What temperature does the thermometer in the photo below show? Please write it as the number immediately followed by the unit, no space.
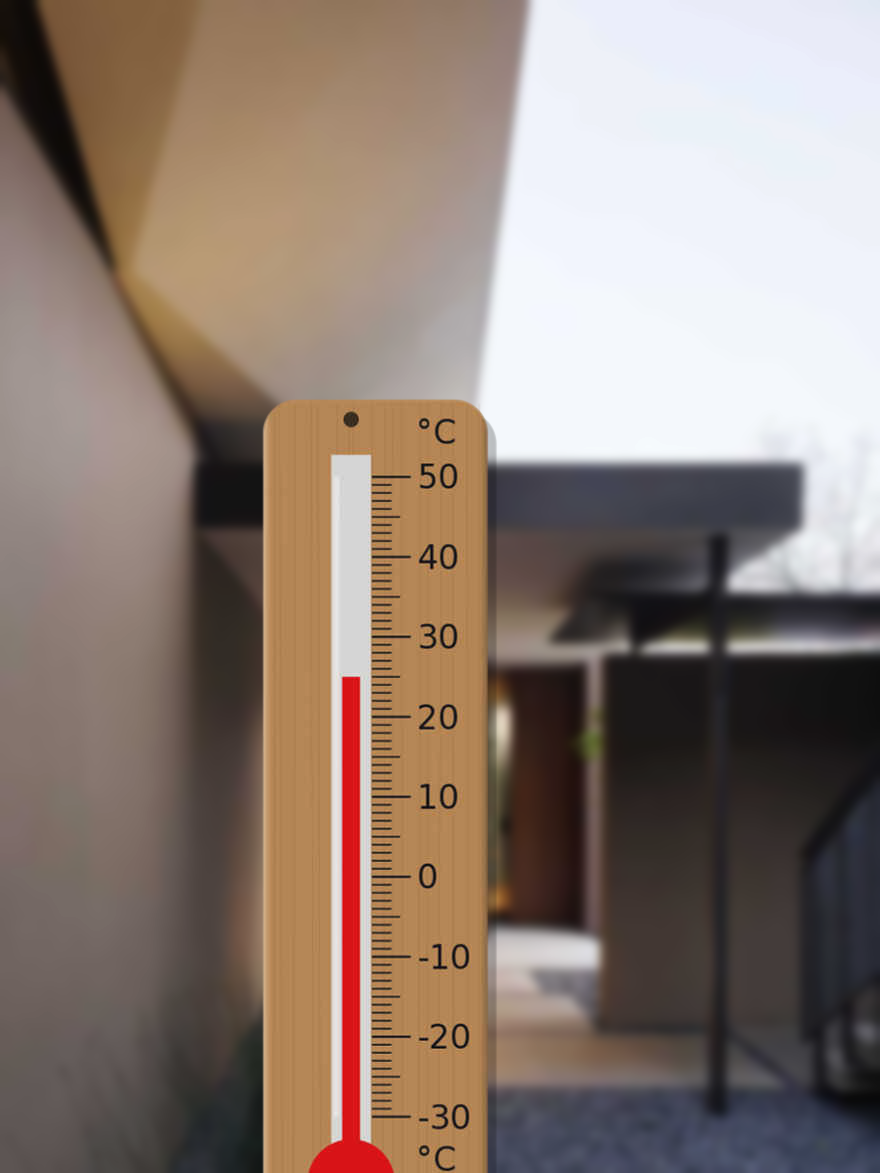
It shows 25°C
